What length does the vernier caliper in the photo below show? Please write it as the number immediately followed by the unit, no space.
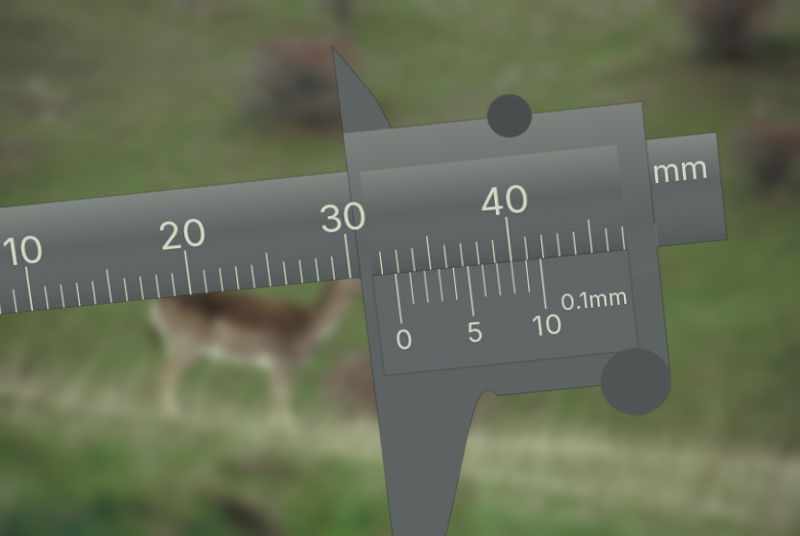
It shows 32.8mm
